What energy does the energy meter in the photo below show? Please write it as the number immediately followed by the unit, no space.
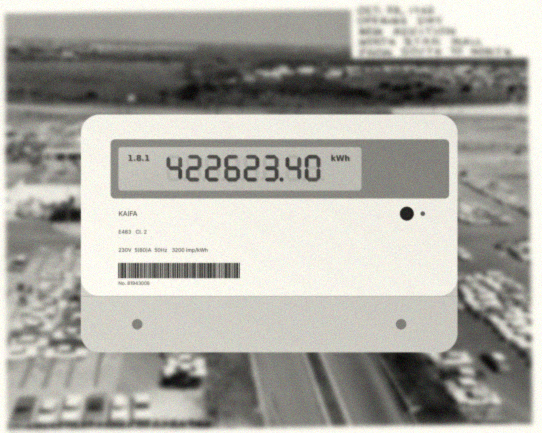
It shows 422623.40kWh
